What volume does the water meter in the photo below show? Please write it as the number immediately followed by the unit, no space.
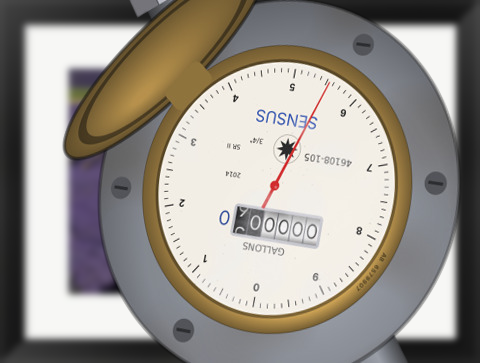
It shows 55.5gal
